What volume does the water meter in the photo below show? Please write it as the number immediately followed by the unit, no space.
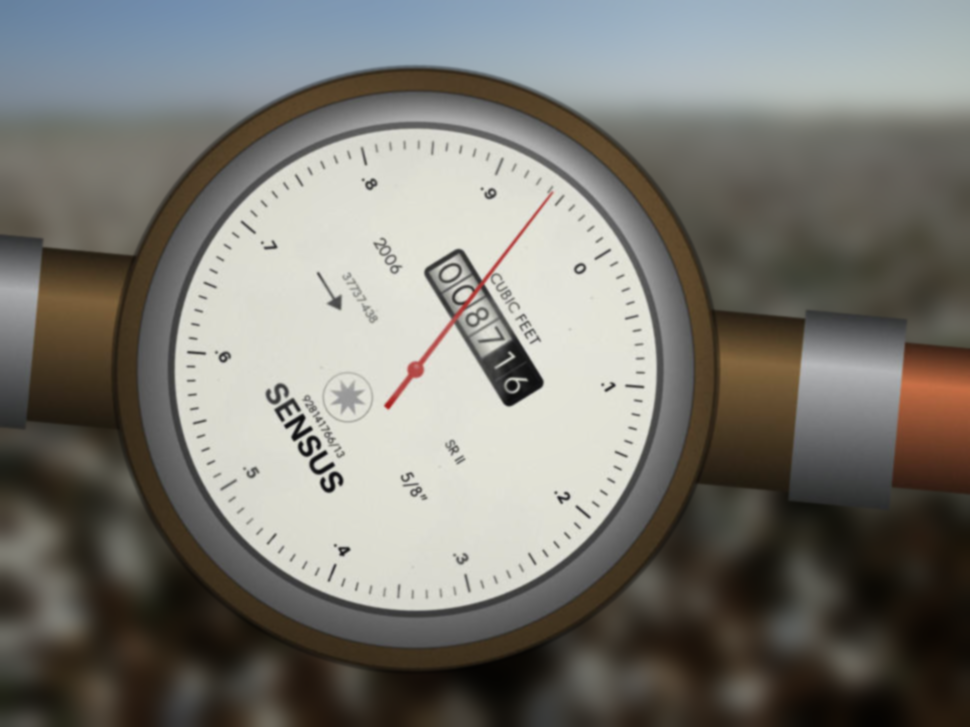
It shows 8715.94ft³
